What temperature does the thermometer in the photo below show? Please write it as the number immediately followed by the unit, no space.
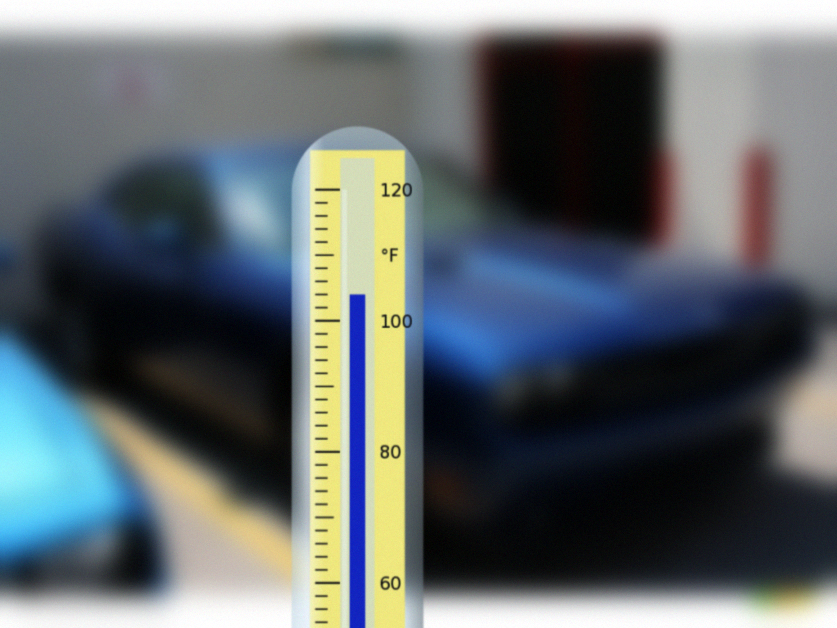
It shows 104°F
